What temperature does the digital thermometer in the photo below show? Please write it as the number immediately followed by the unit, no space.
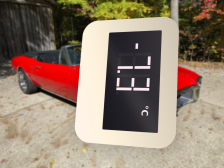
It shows -7.3°C
